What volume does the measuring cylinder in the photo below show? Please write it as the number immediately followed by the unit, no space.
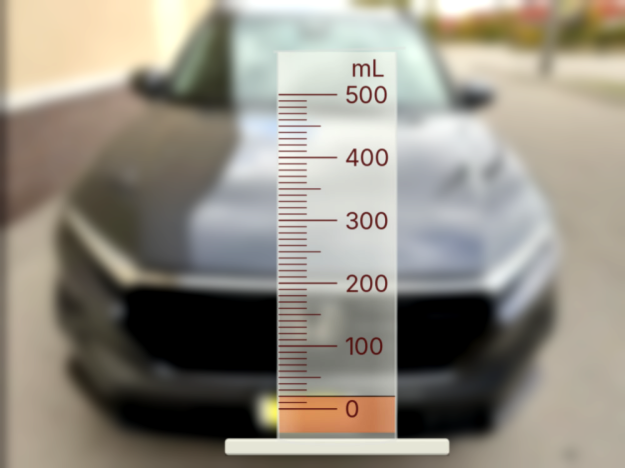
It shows 20mL
